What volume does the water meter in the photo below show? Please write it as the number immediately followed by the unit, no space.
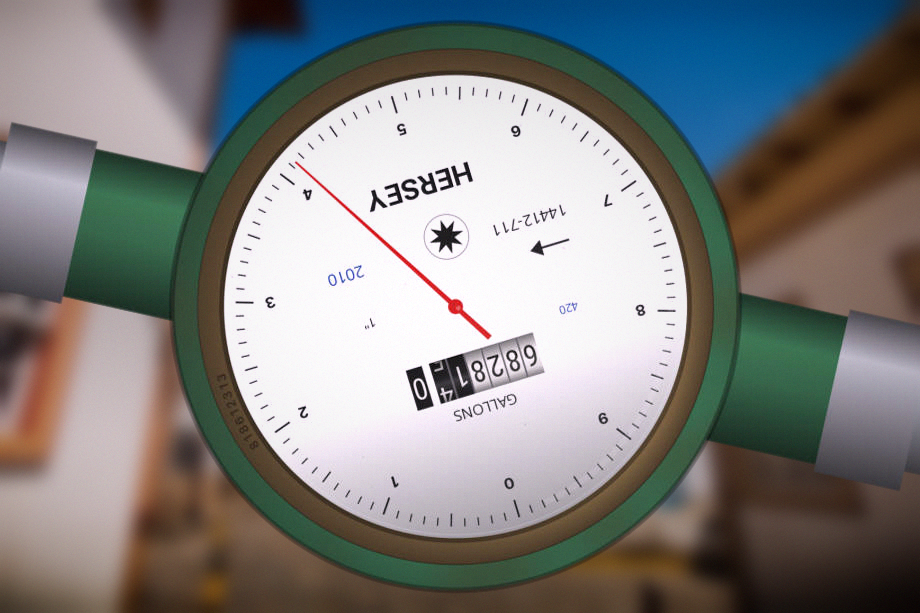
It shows 6828144.1gal
